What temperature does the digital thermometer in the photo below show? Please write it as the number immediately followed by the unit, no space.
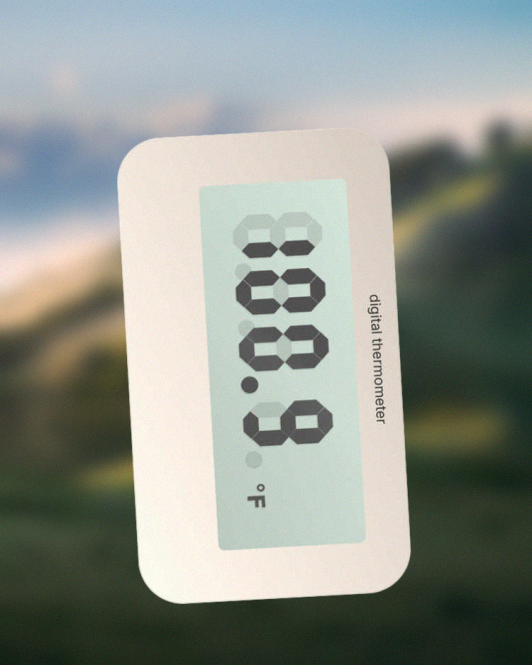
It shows 100.9°F
